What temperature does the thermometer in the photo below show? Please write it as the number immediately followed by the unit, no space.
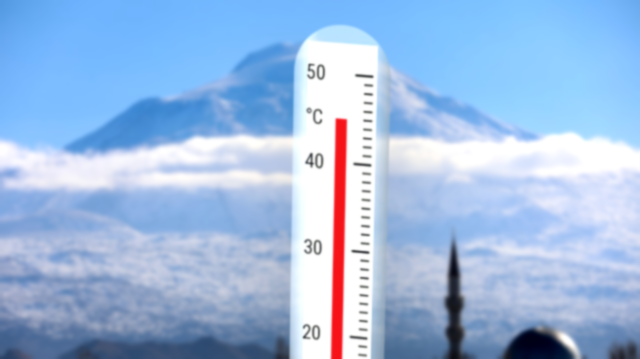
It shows 45°C
